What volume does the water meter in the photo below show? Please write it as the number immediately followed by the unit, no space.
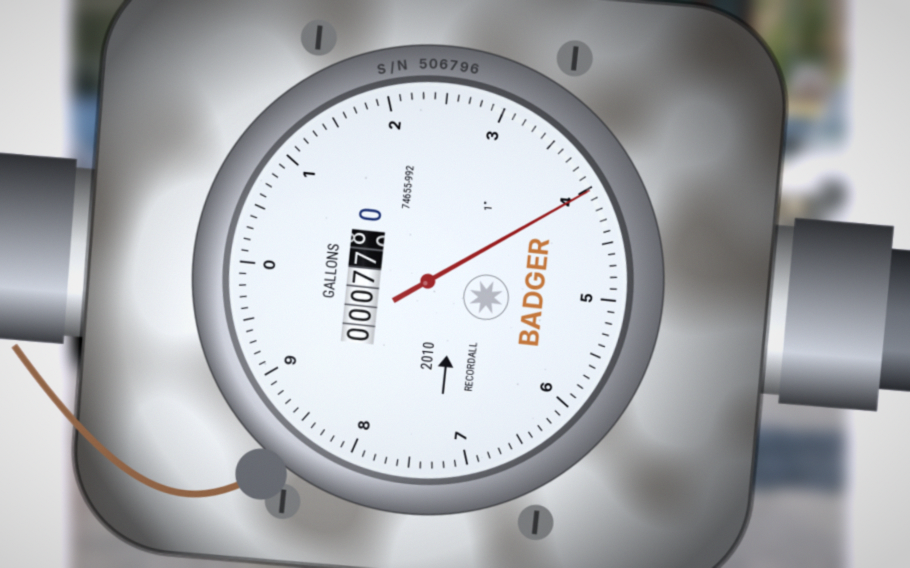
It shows 7784.0gal
